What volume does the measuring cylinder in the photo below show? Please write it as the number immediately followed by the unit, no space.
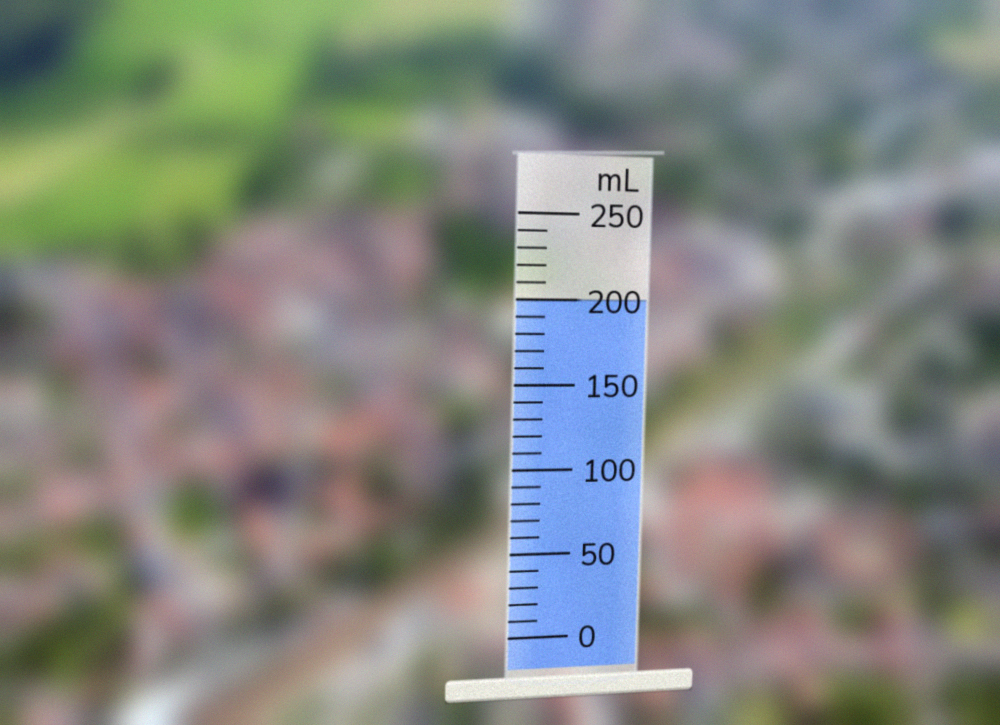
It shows 200mL
